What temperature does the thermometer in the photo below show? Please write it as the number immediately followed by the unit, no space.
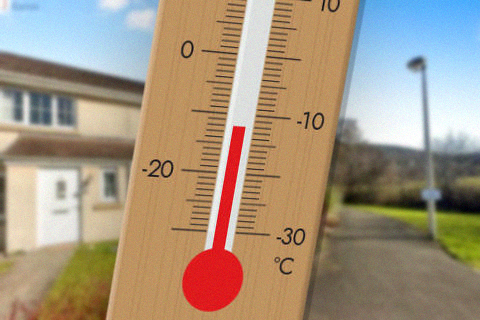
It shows -12°C
